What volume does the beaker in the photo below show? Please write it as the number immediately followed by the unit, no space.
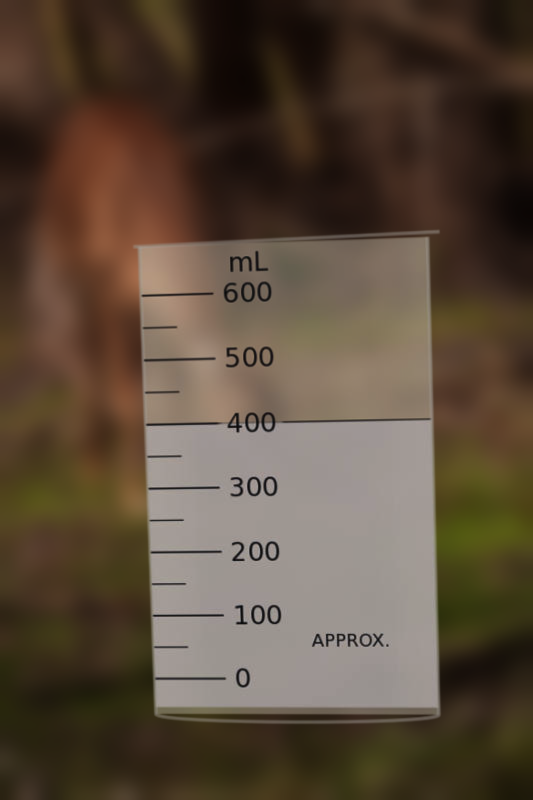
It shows 400mL
